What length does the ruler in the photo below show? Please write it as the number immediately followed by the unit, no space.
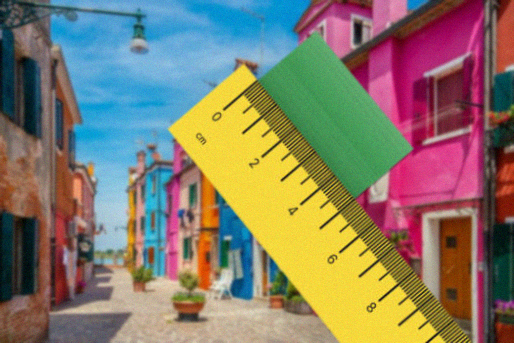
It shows 5cm
